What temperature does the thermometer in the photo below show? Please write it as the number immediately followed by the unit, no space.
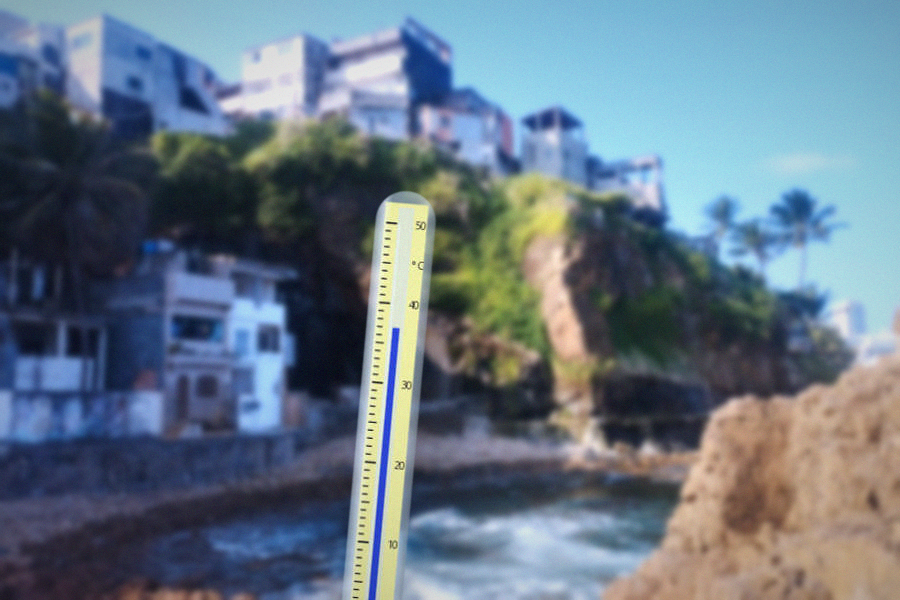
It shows 37°C
